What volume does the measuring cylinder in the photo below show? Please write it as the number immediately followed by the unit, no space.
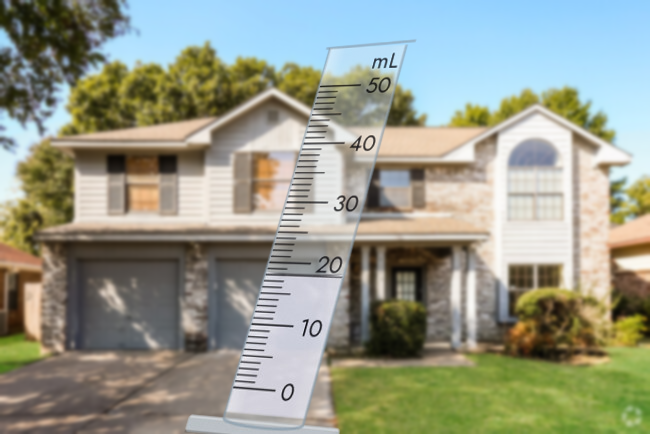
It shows 18mL
